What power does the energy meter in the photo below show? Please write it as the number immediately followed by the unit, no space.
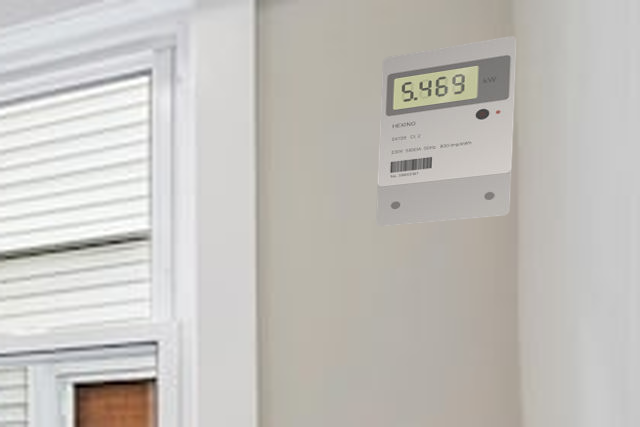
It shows 5.469kW
